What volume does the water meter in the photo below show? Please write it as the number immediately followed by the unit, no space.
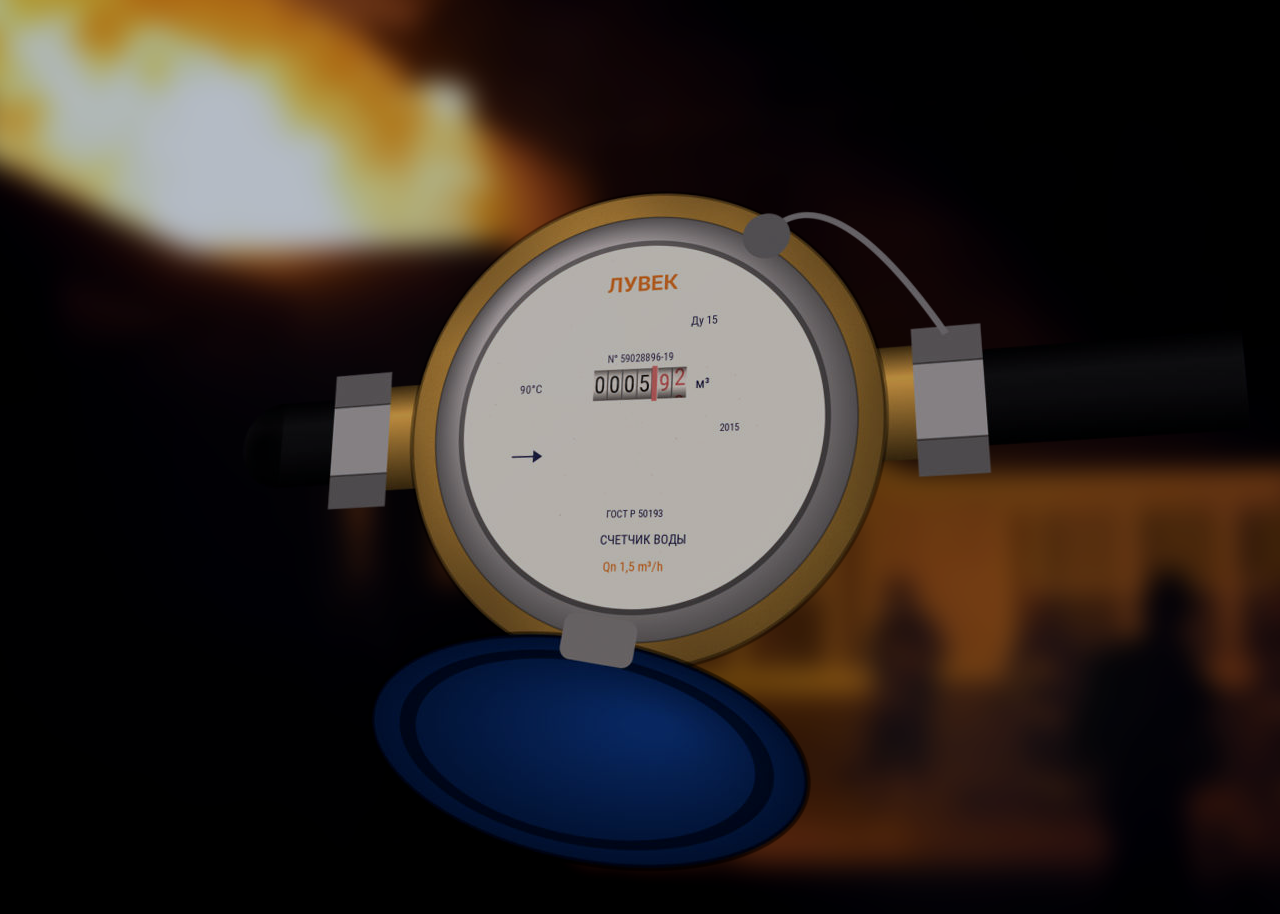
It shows 5.92m³
